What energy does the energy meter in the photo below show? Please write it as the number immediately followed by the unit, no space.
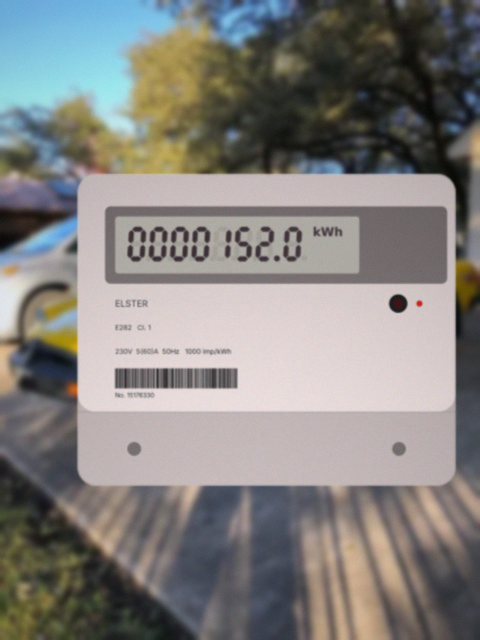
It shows 152.0kWh
